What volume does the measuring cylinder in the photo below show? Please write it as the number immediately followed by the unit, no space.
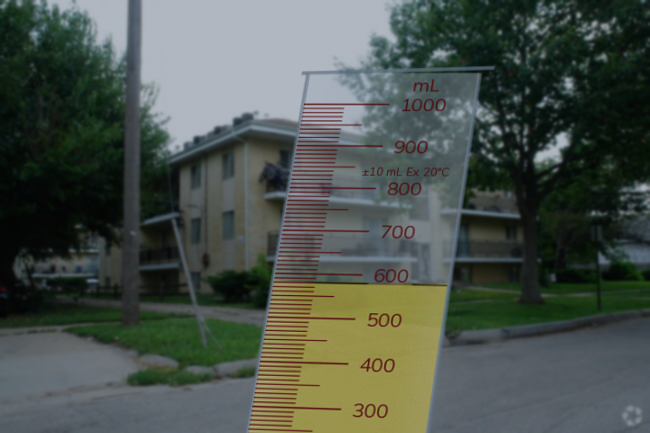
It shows 580mL
